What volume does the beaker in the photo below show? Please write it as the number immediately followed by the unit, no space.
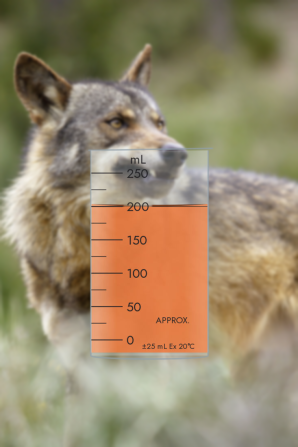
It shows 200mL
